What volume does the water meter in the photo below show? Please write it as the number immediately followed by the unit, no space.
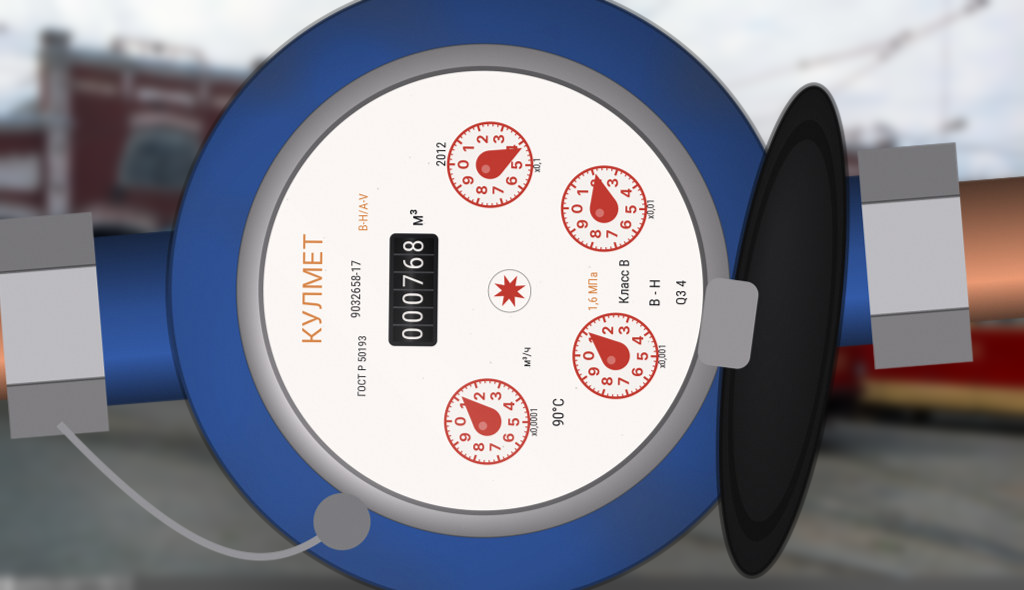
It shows 768.4211m³
